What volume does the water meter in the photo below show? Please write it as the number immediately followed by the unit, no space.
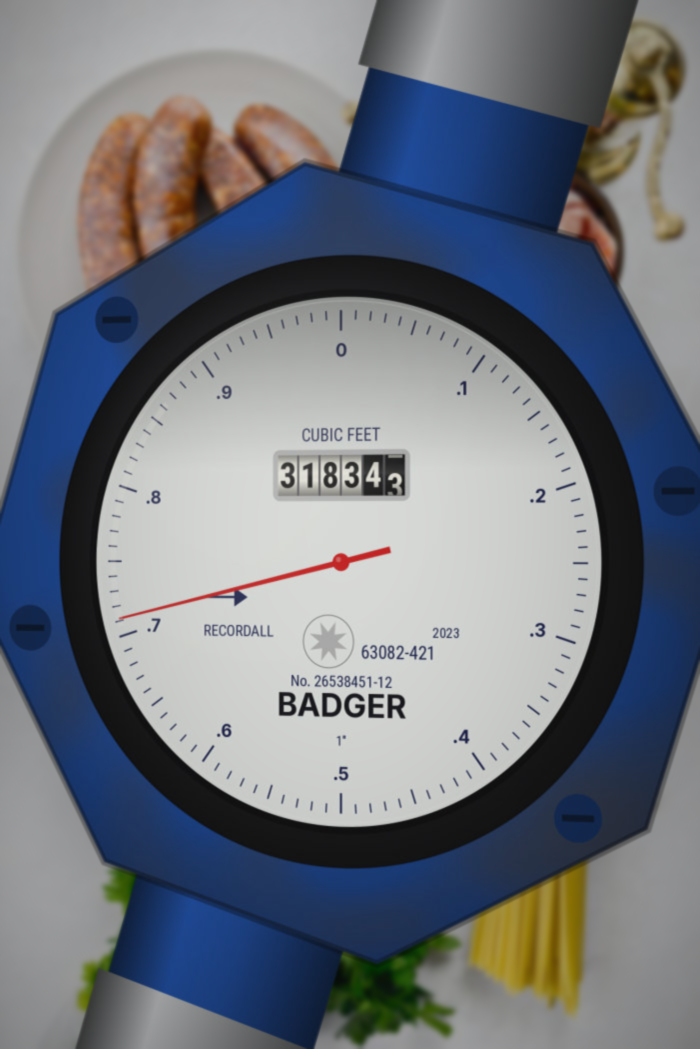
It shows 318342.71ft³
